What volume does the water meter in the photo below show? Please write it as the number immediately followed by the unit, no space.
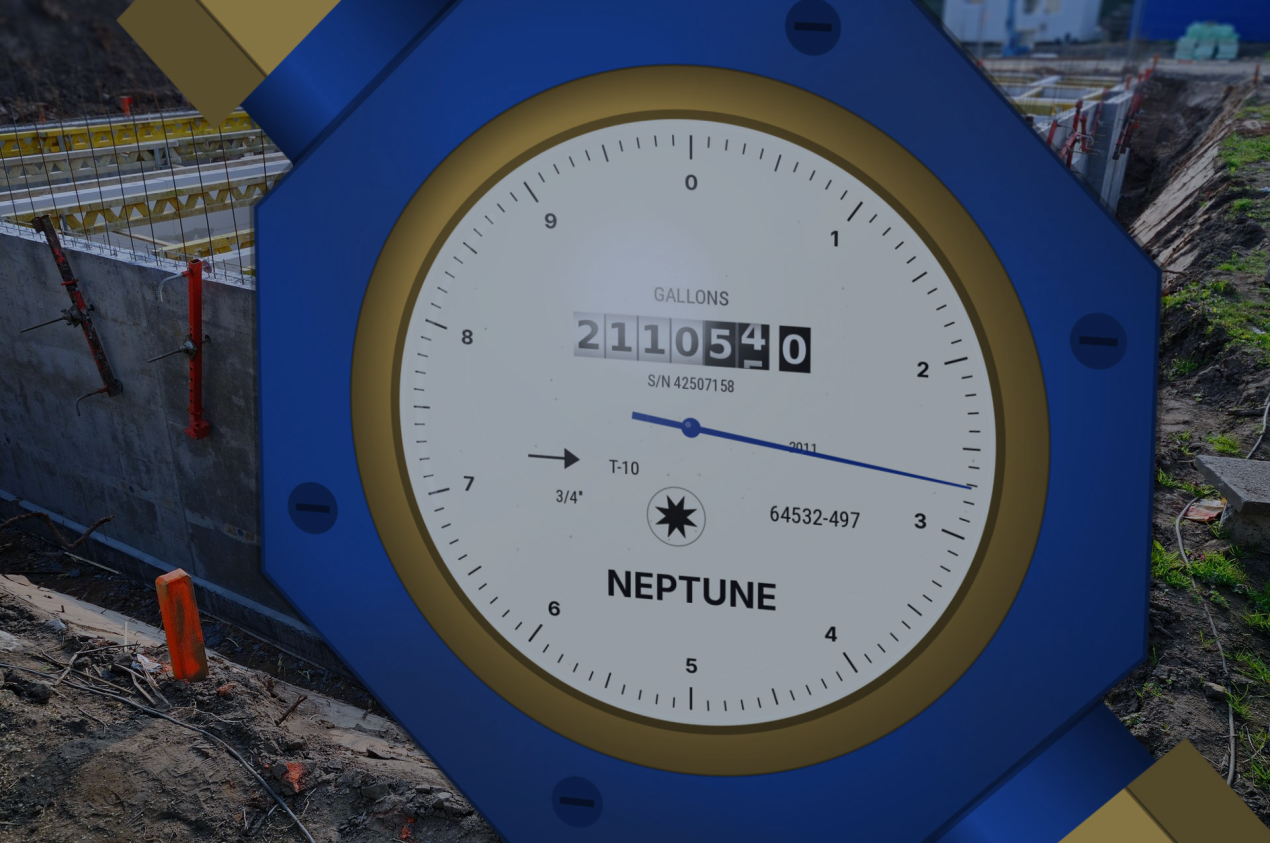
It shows 2110542.7gal
